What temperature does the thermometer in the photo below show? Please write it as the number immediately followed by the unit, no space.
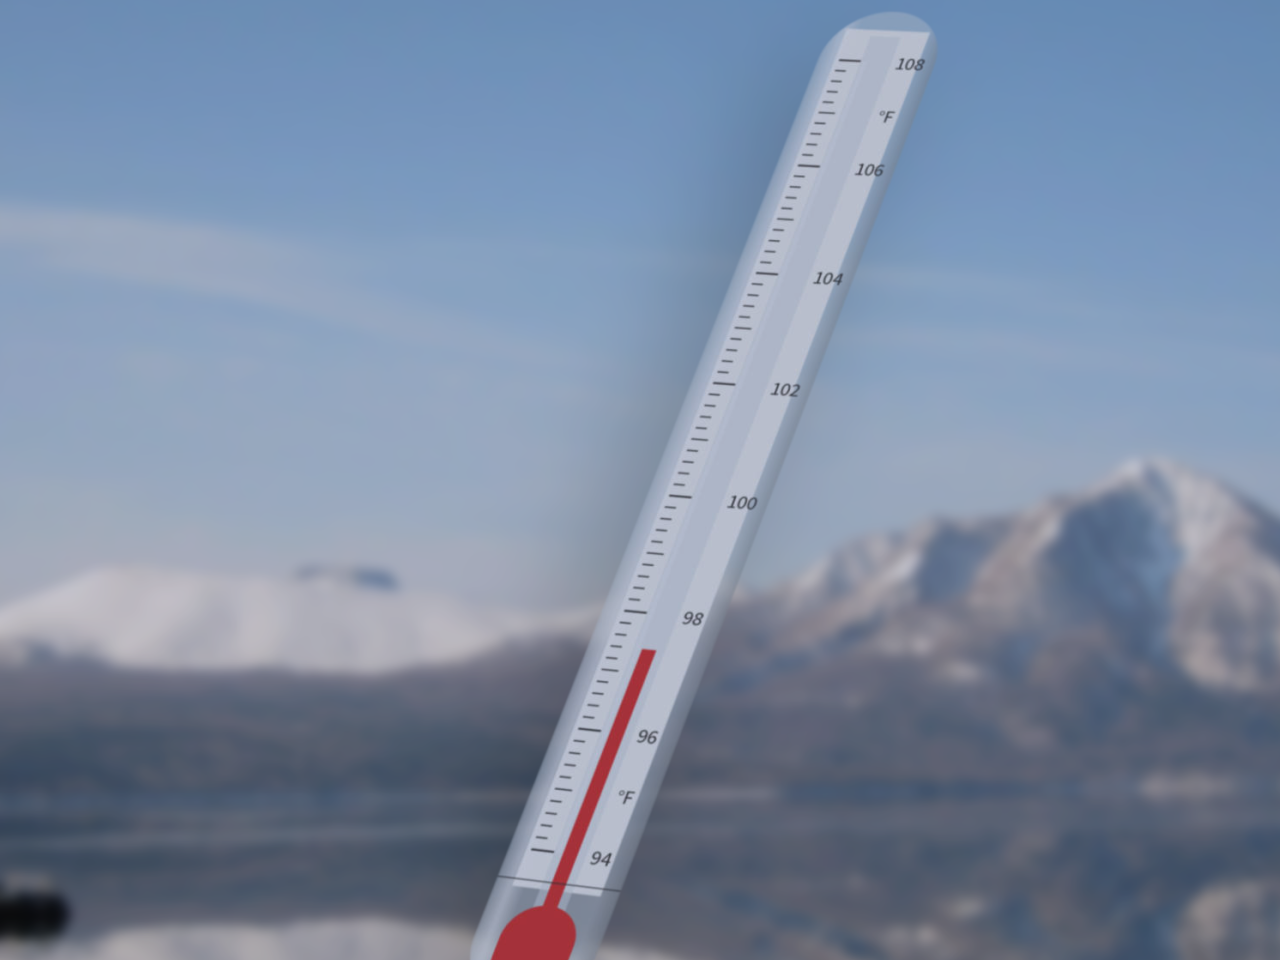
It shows 97.4°F
